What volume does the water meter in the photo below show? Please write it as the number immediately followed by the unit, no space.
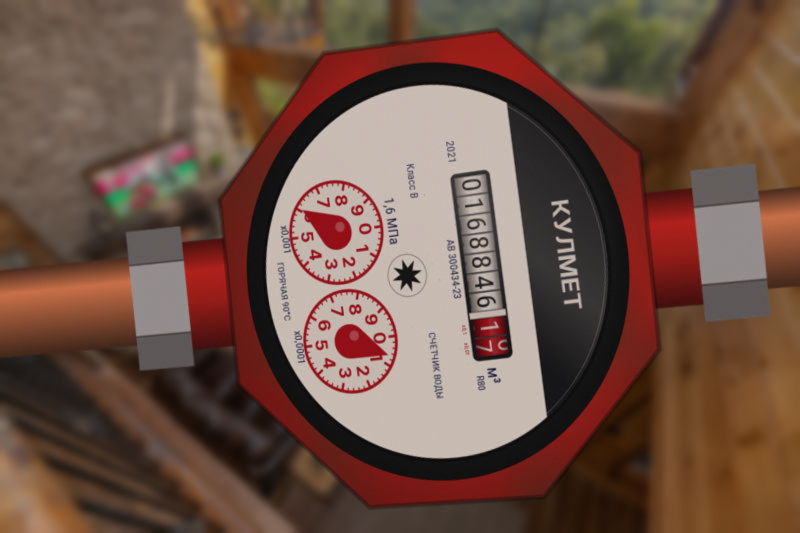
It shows 168846.1660m³
